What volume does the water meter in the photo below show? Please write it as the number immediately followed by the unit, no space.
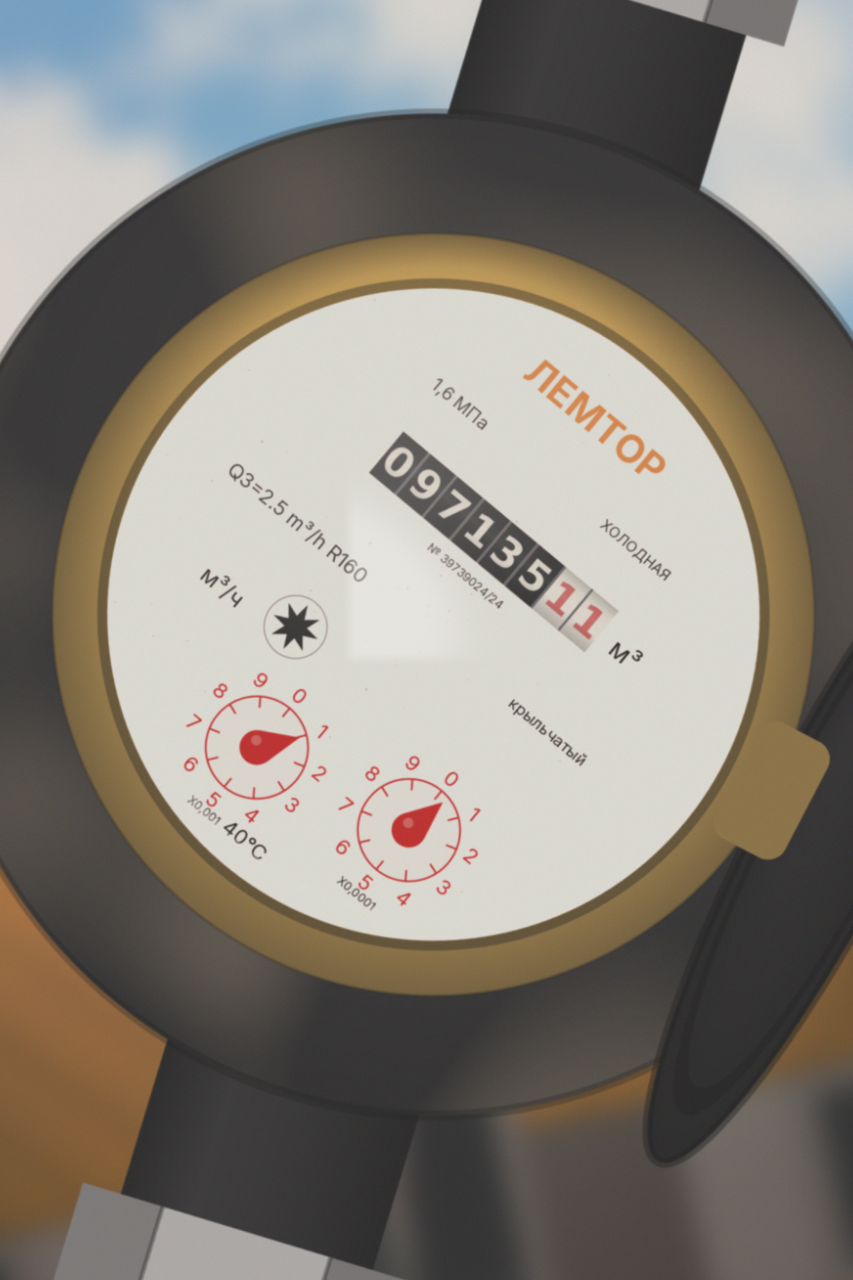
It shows 97135.1110m³
